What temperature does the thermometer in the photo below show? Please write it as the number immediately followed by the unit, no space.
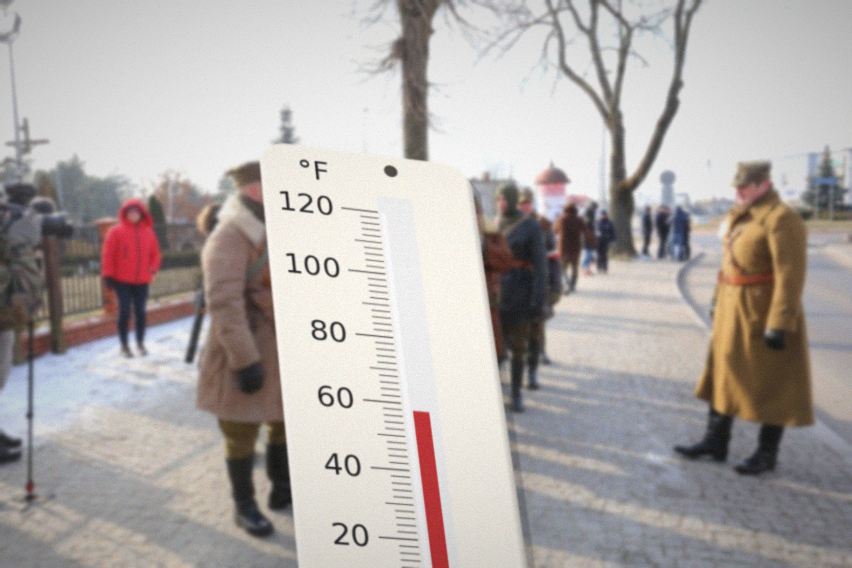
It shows 58°F
